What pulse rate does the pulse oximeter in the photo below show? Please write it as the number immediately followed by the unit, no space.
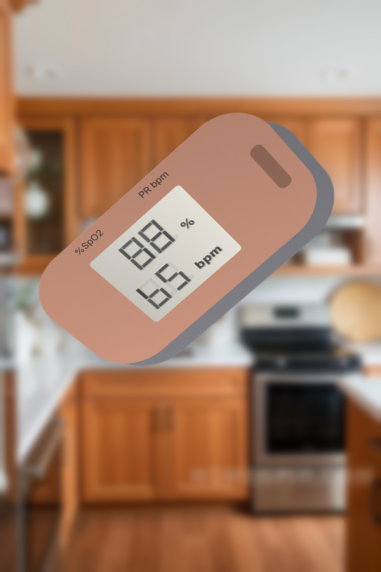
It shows 65bpm
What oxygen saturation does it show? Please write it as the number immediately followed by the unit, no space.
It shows 88%
